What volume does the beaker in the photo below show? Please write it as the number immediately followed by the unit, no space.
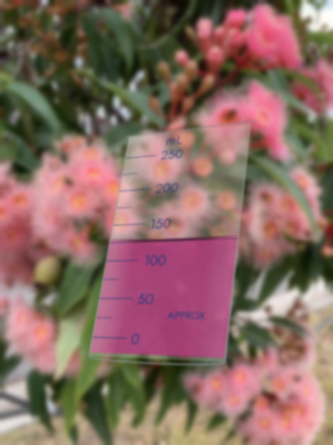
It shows 125mL
